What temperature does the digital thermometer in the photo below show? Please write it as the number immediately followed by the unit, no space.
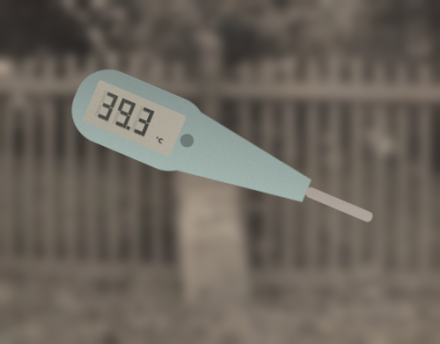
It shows 39.3°C
